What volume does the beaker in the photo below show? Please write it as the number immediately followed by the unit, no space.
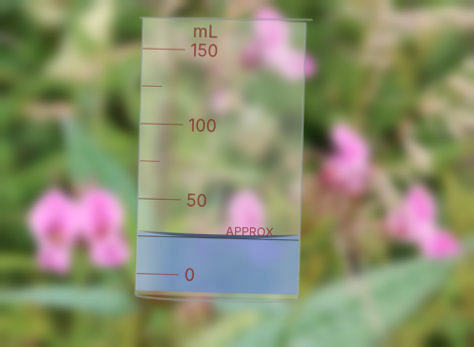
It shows 25mL
